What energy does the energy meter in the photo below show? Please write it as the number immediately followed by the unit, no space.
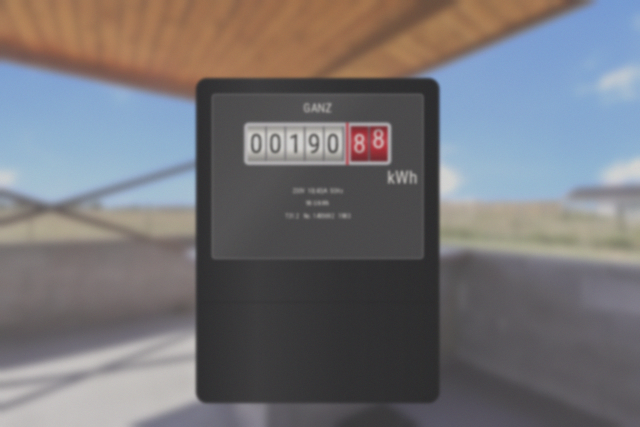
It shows 190.88kWh
